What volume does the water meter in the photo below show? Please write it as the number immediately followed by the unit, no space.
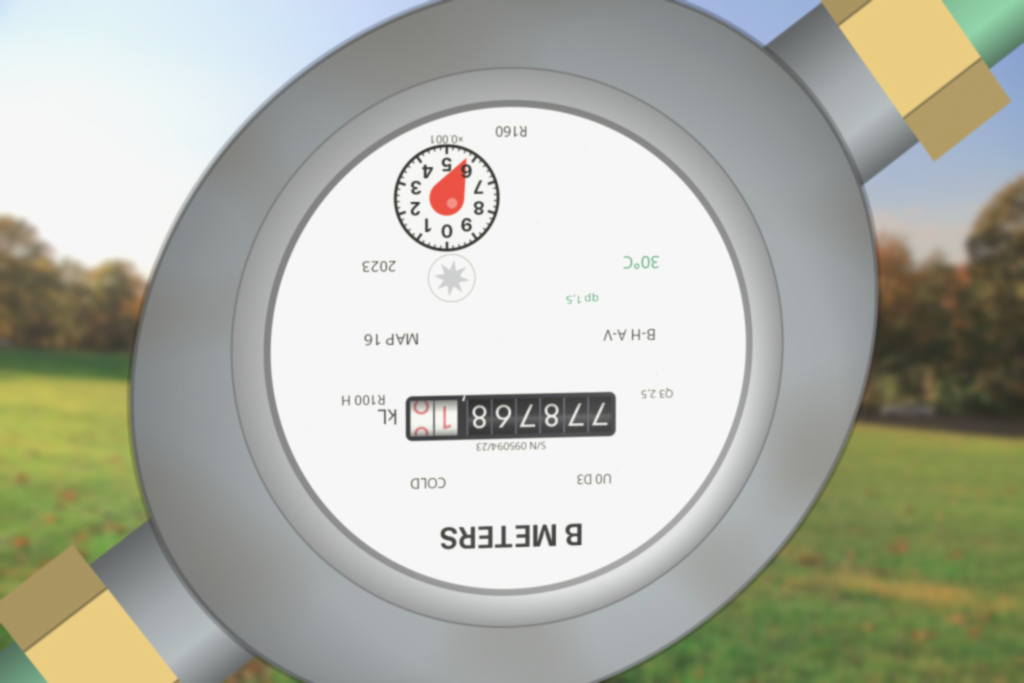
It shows 778768.185kL
